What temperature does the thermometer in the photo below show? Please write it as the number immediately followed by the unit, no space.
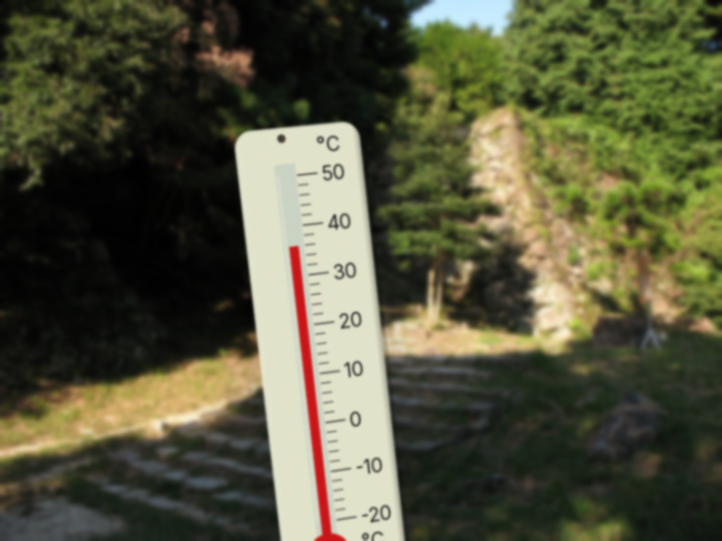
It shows 36°C
